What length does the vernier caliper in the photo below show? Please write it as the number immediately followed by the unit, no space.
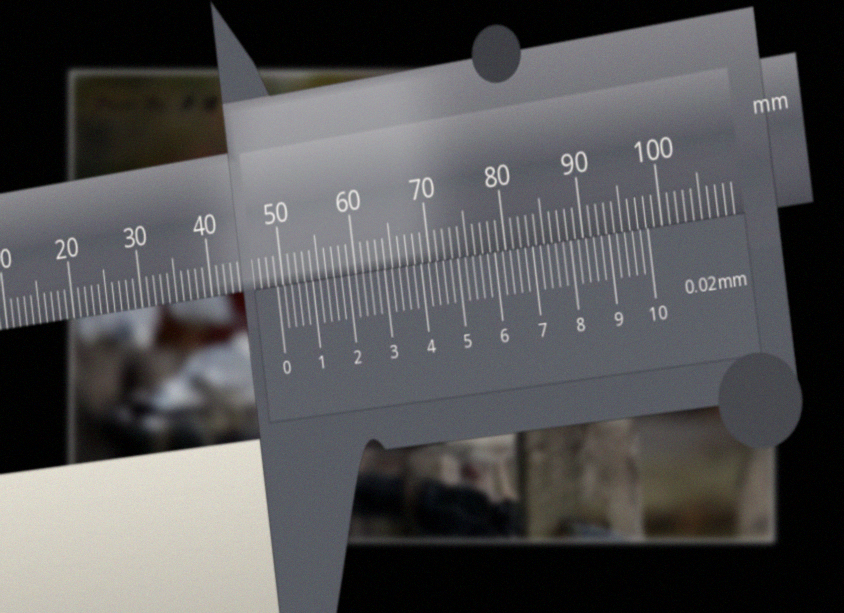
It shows 49.2mm
